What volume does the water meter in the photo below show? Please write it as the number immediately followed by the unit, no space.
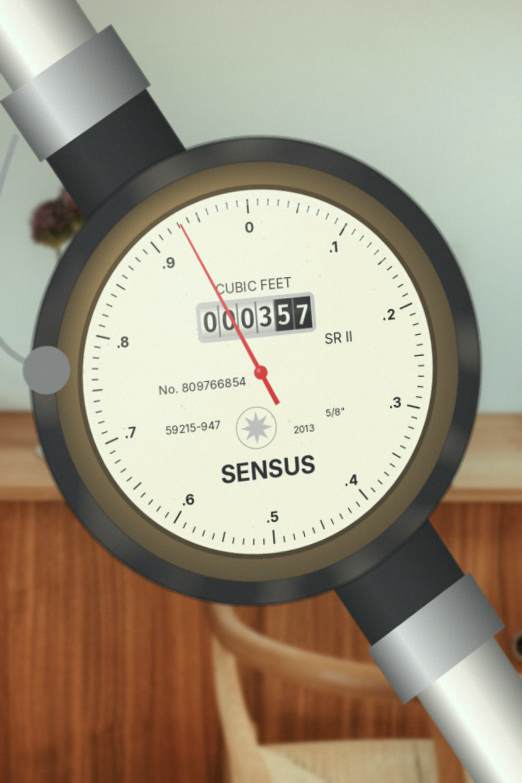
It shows 356.93ft³
